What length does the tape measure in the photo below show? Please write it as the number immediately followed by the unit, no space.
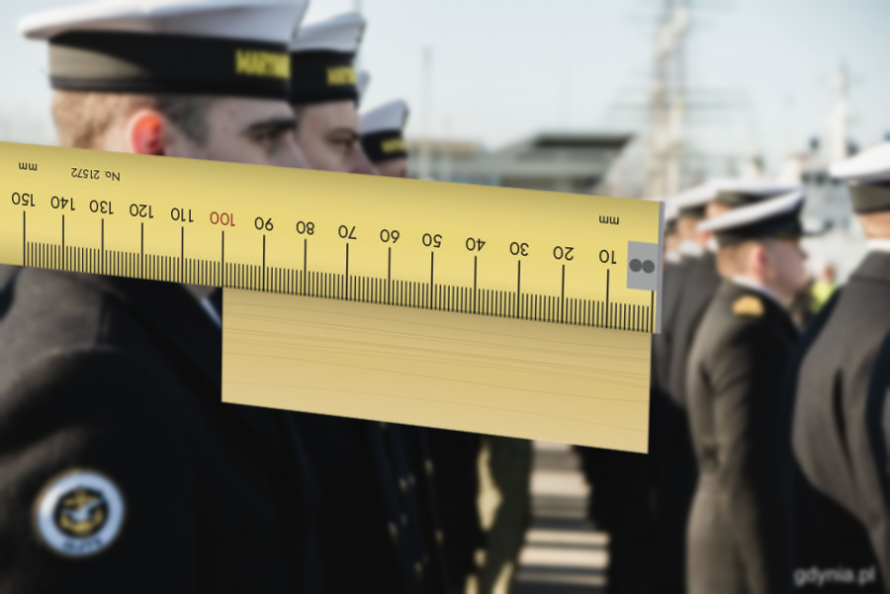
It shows 100mm
